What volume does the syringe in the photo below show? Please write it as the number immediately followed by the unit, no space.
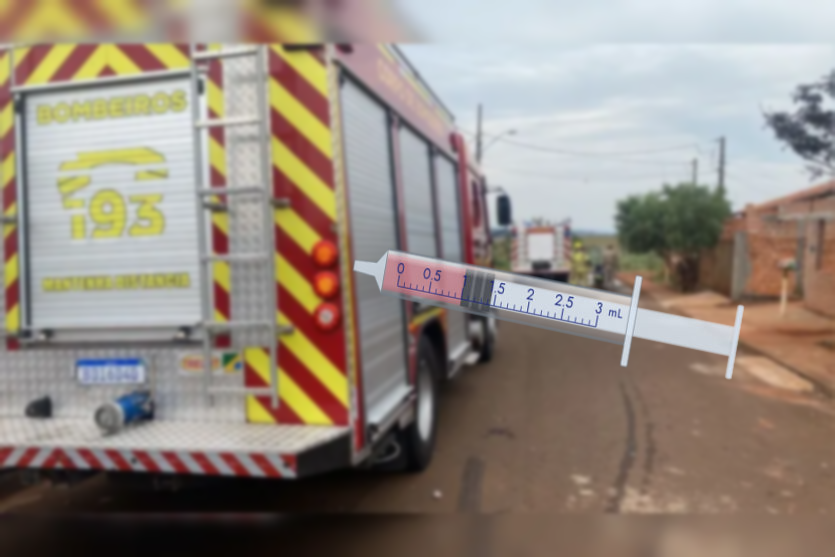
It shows 1mL
